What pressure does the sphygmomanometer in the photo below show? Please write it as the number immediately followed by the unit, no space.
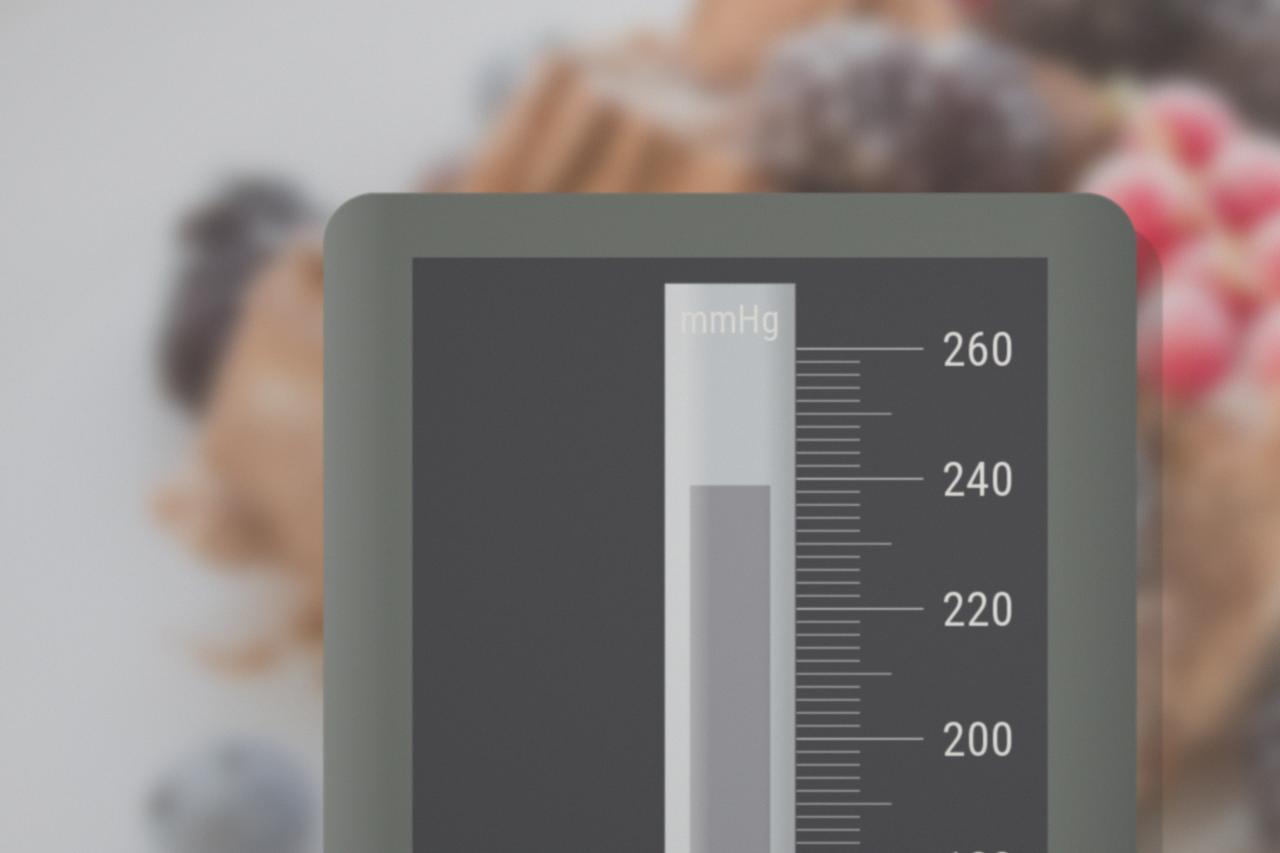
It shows 239mmHg
